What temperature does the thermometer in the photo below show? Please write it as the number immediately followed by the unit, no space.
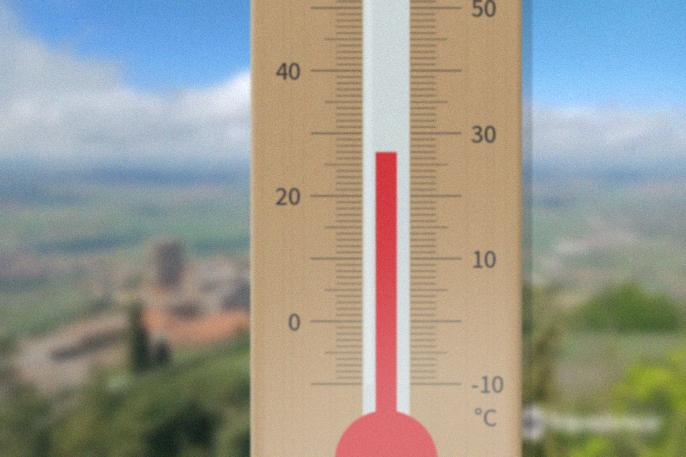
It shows 27°C
